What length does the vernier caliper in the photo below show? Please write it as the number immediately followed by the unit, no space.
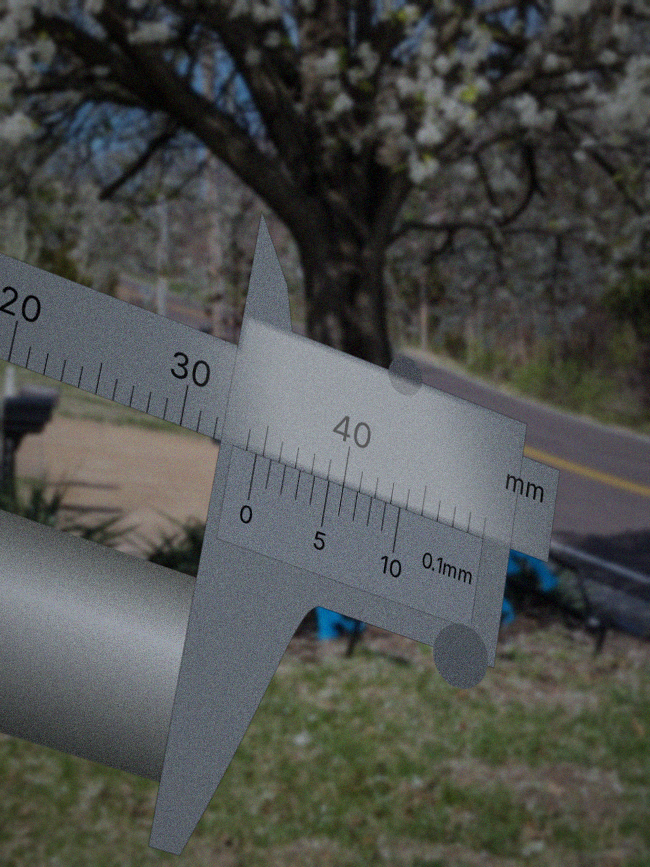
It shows 34.6mm
